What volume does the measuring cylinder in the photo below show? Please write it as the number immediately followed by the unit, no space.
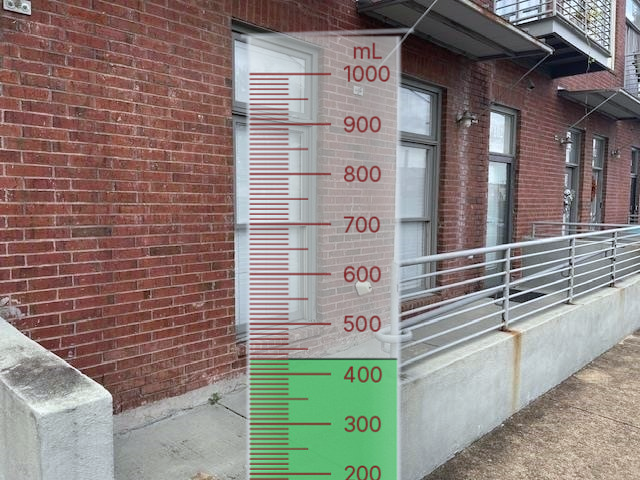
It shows 430mL
